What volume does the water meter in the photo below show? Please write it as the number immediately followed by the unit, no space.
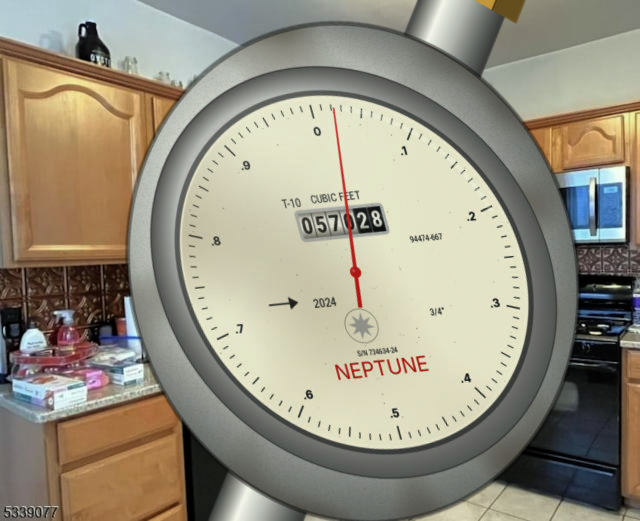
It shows 57028.02ft³
